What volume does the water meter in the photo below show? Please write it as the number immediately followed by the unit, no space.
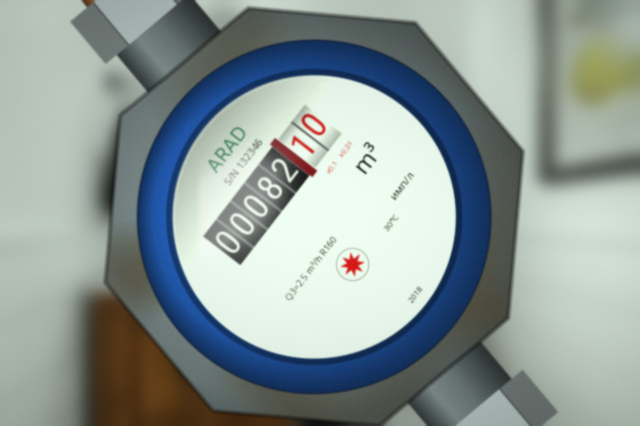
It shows 82.10m³
